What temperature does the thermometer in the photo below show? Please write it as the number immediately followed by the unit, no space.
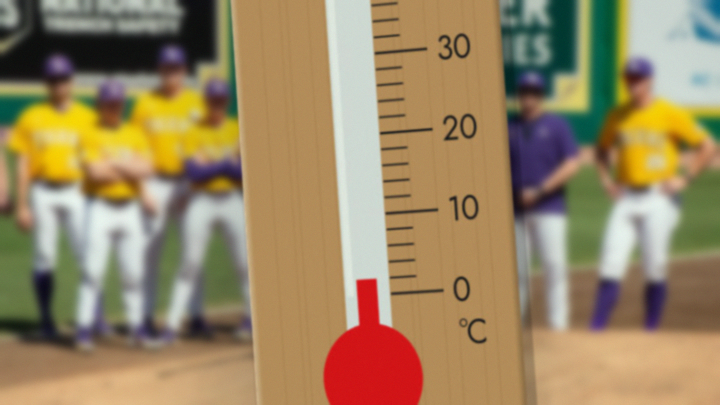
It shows 2°C
